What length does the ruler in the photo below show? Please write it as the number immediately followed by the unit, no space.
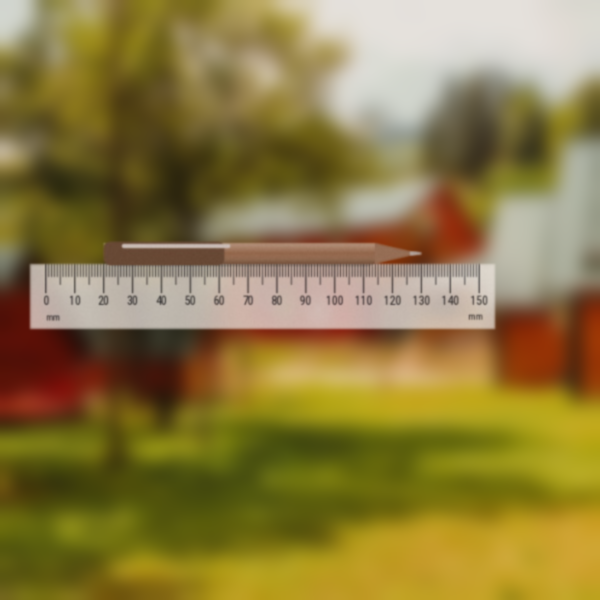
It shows 110mm
